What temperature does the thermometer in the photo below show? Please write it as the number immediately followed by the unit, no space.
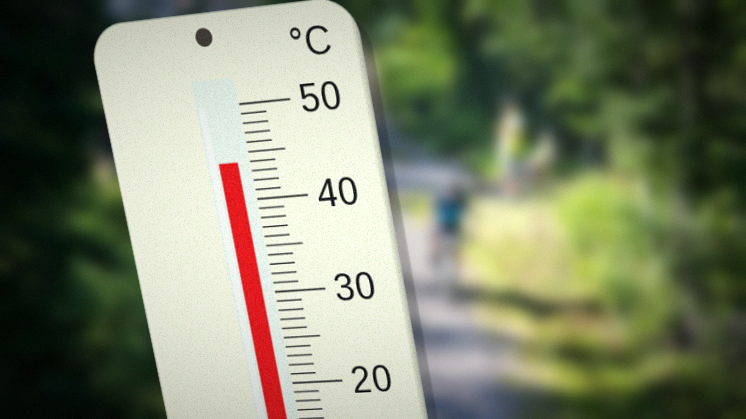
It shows 44°C
